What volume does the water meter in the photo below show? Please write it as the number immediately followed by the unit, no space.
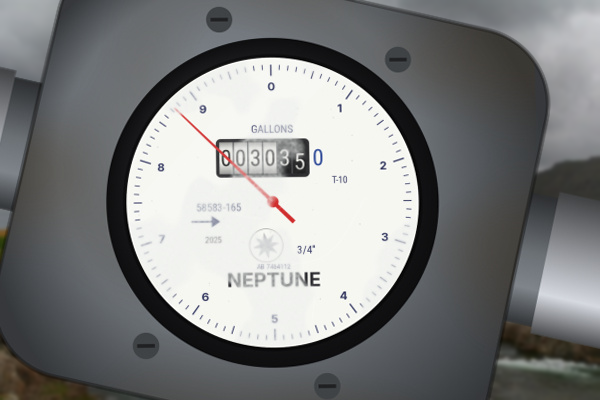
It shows 30348.7gal
